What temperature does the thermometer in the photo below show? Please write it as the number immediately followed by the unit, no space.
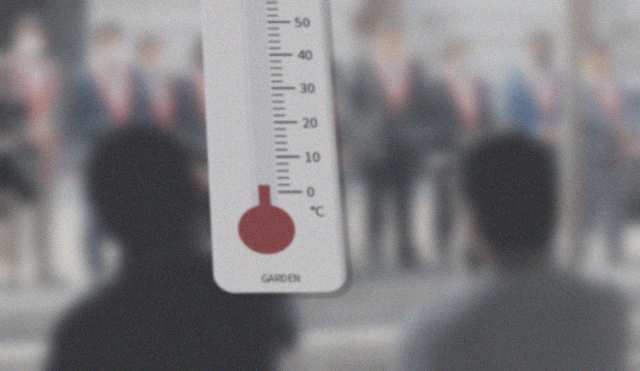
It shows 2°C
